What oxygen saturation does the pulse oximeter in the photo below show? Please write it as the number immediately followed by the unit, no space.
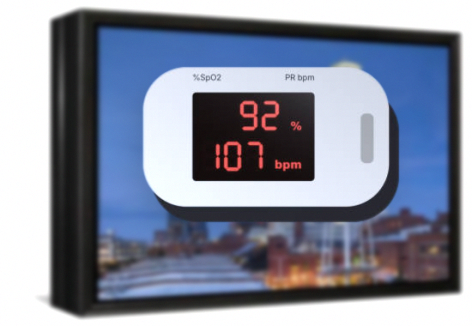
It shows 92%
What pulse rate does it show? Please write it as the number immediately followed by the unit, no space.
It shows 107bpm
